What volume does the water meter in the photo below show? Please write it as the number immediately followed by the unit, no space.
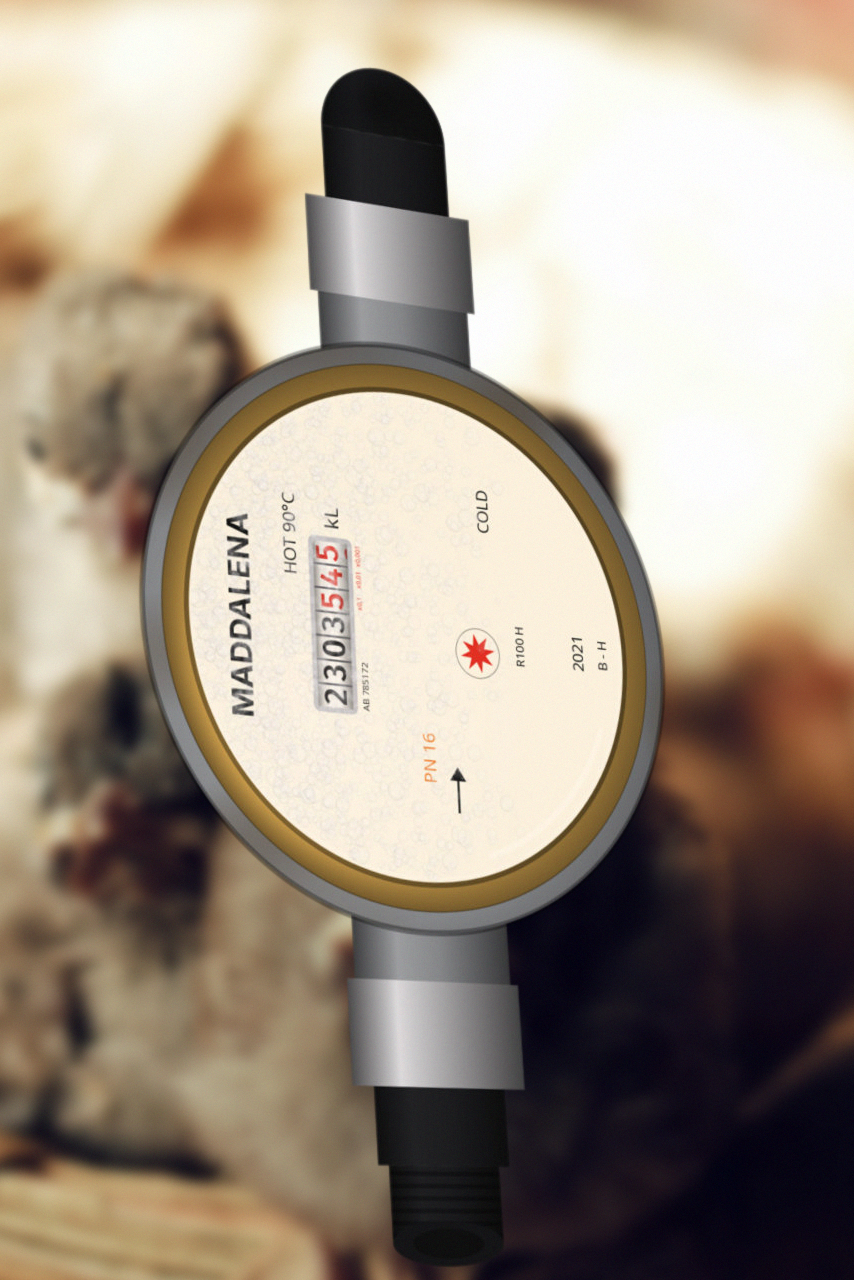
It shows 2303.545kL
